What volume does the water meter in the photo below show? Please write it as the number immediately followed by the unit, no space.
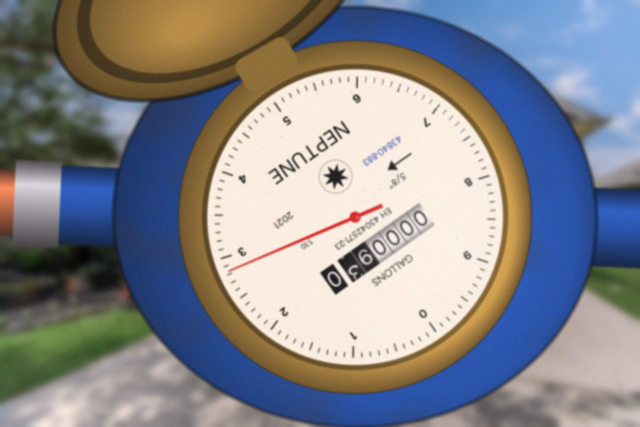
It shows 932.8gal
